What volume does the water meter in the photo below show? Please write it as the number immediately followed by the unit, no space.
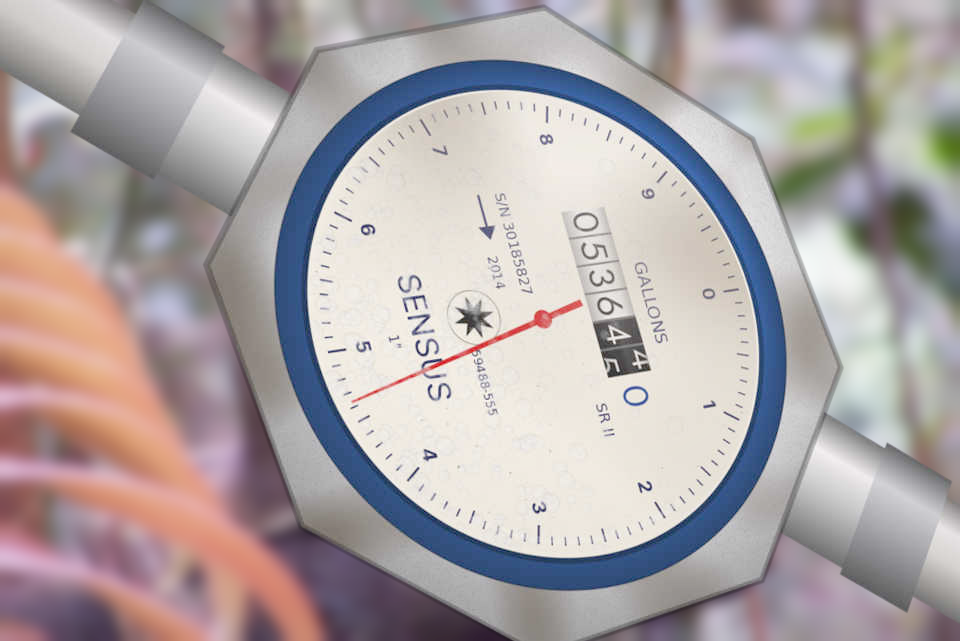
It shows 536444.6gal
